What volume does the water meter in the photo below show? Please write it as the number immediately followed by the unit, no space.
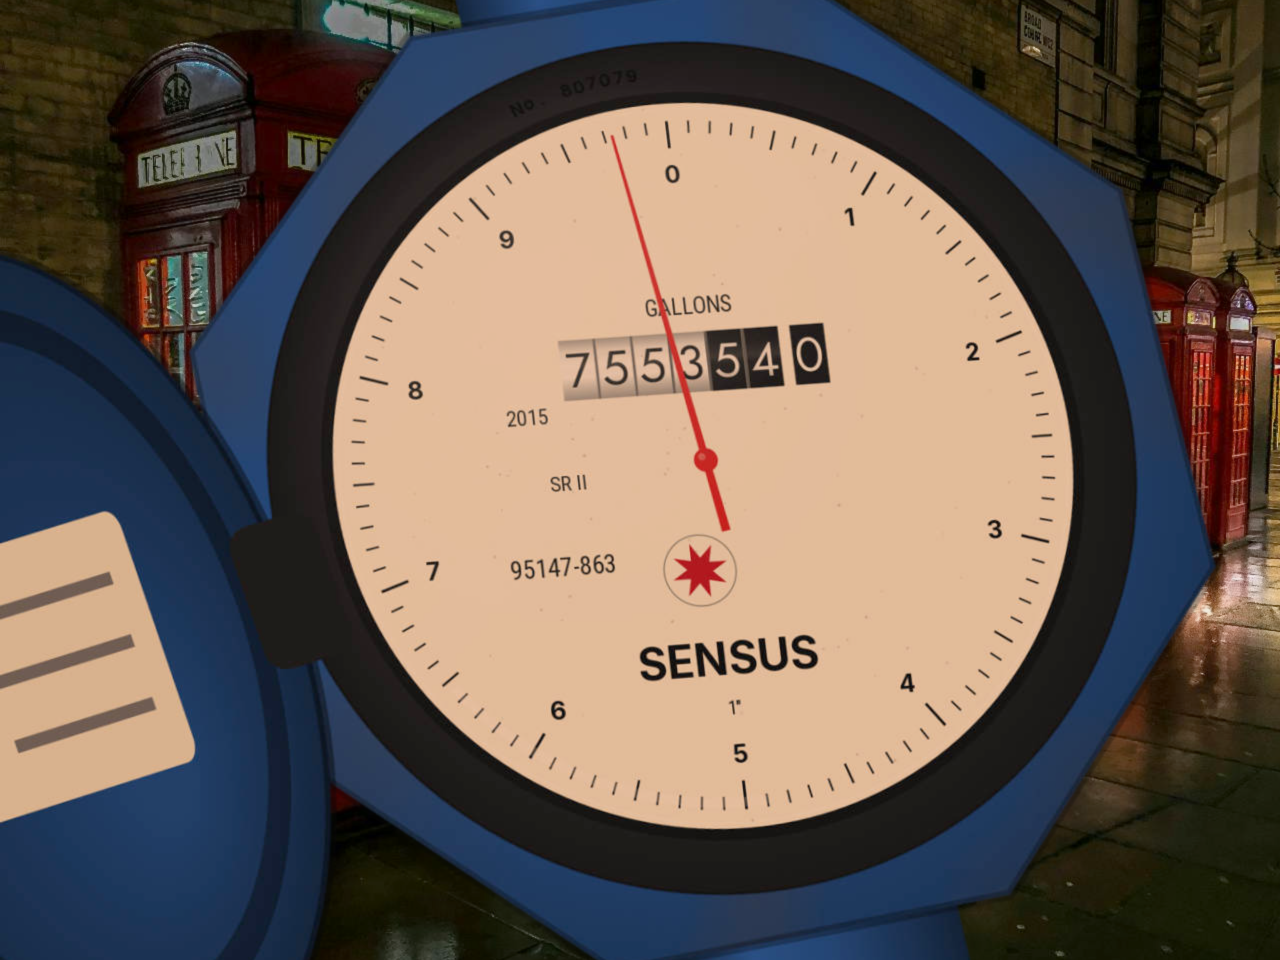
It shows 7553539.7gal
